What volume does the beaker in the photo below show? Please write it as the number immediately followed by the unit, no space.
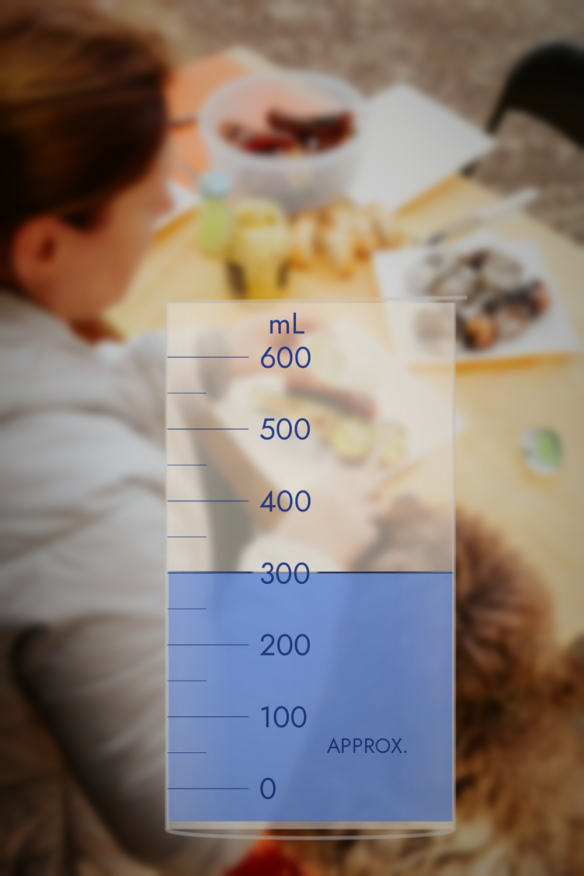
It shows 300mL
